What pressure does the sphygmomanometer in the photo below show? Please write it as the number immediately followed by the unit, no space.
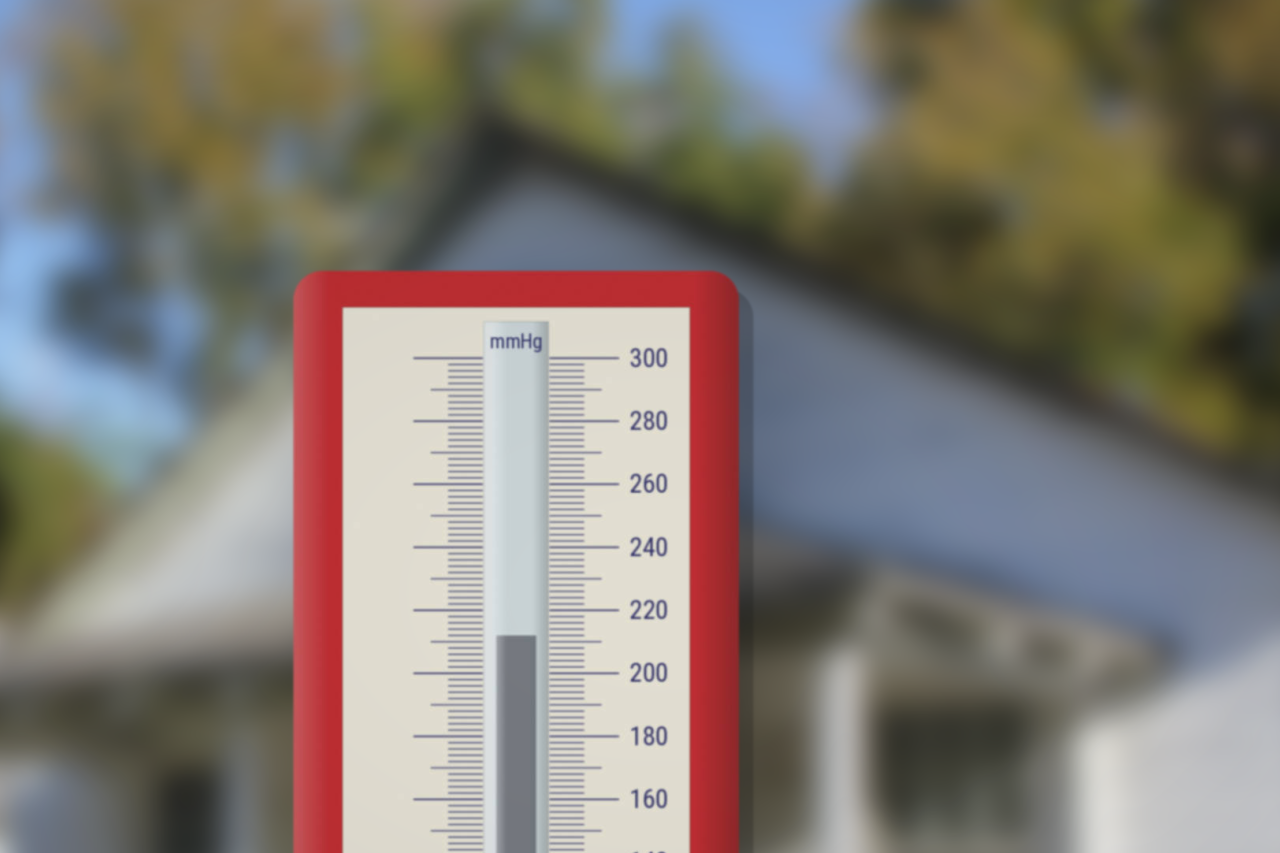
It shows 212mmHg
